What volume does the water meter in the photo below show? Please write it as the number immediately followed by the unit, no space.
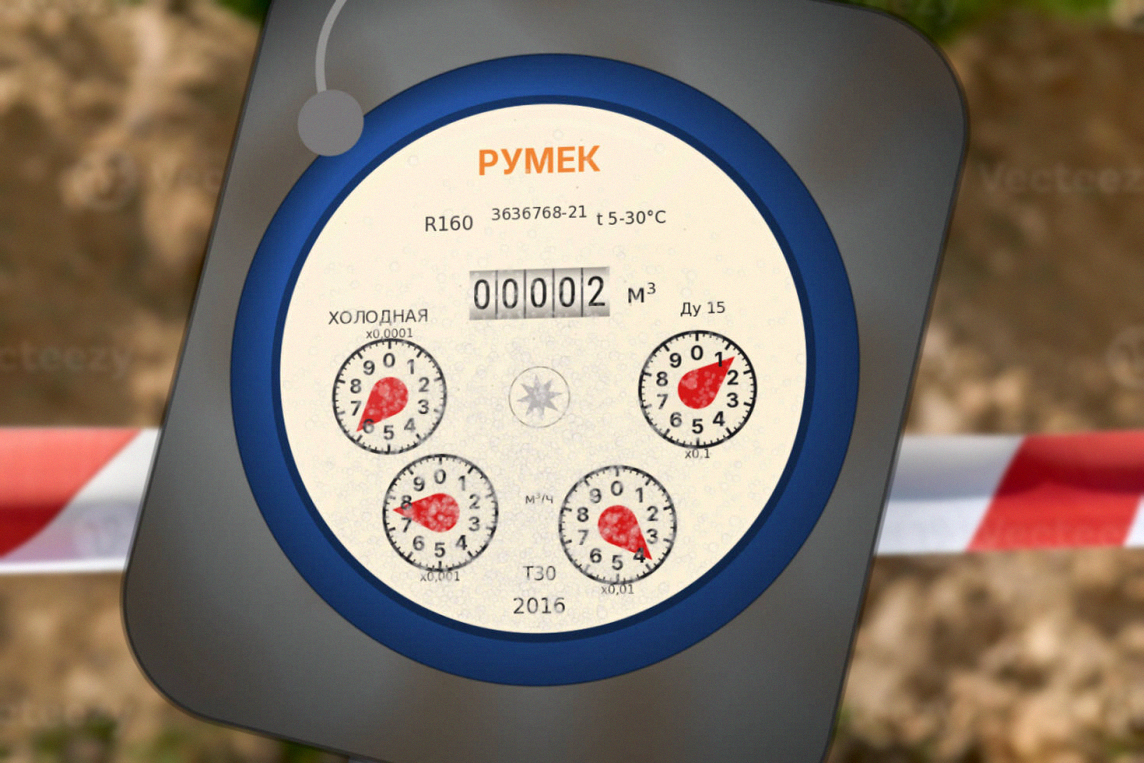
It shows 2.1376m³
